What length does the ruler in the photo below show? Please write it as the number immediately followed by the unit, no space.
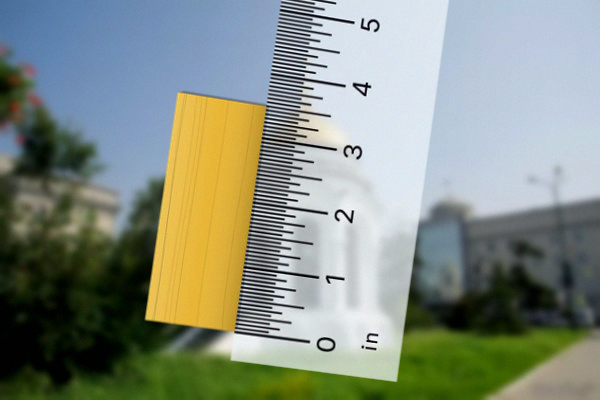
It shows 3.5in
